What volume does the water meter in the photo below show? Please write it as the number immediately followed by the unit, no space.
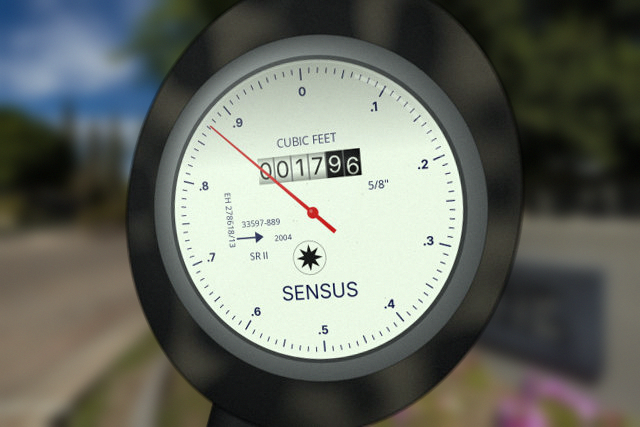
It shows 1795.87ft³
